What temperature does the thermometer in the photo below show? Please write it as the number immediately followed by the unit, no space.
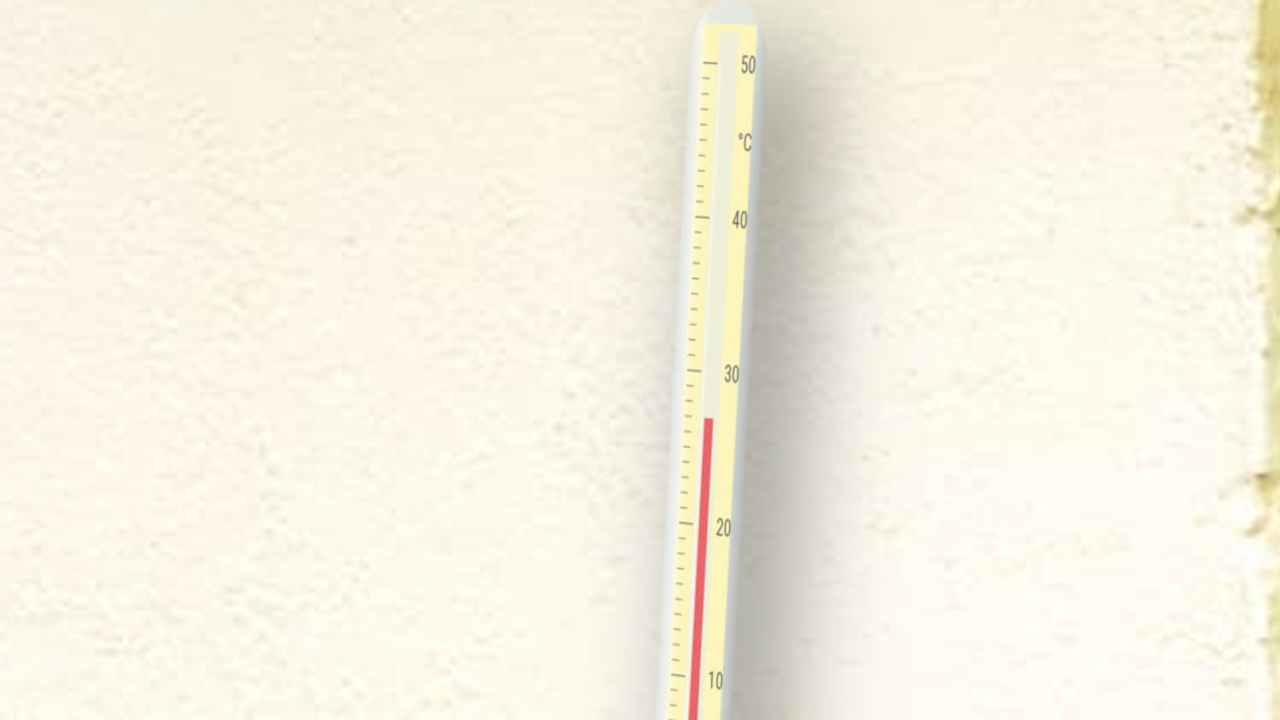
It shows 27°C
